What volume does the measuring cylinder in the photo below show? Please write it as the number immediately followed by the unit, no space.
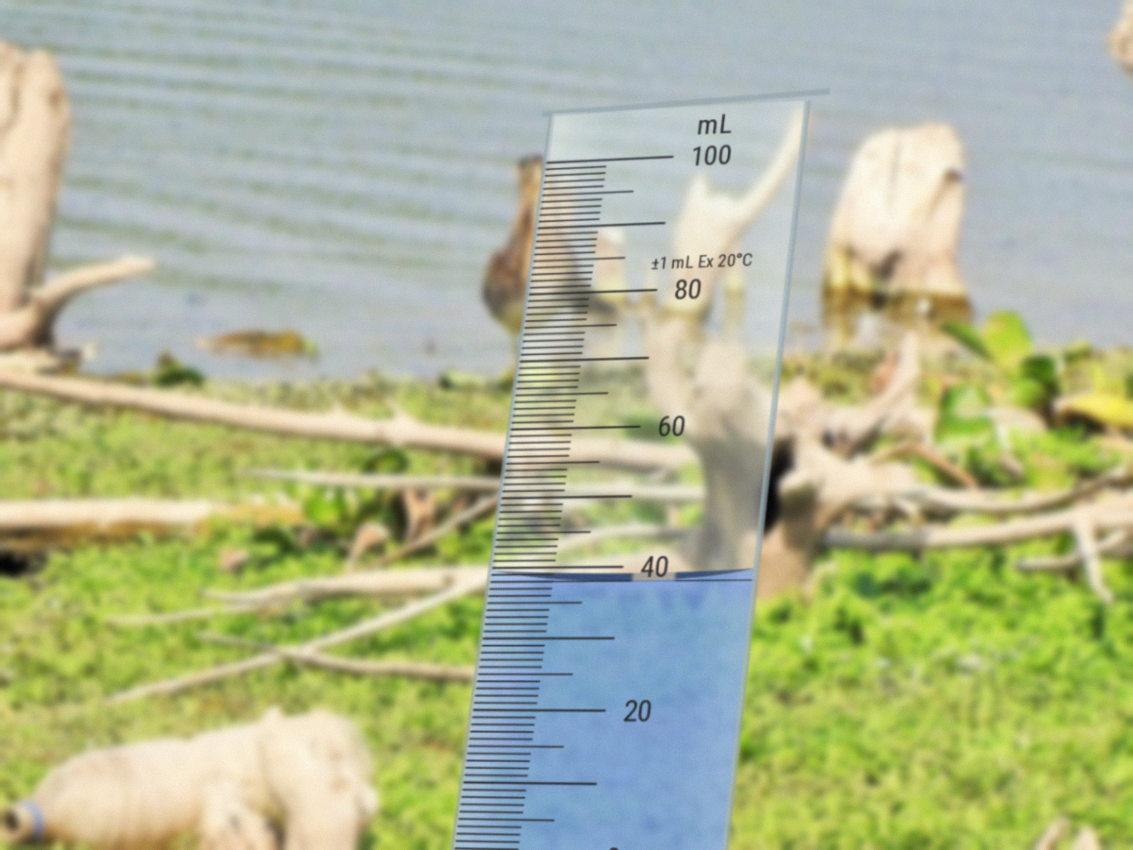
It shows 38mL
